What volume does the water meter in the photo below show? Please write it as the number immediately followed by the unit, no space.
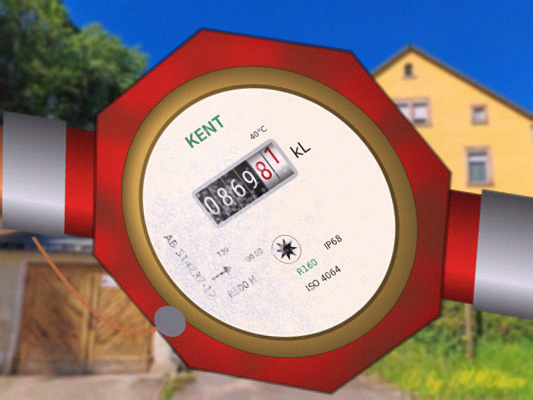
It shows 869.81kL
